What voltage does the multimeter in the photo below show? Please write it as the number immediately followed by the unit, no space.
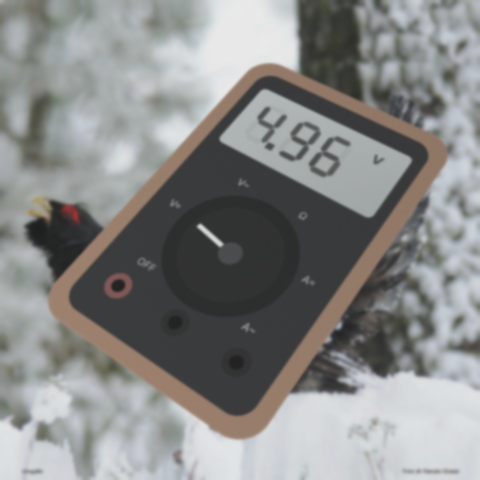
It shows 4.96V
